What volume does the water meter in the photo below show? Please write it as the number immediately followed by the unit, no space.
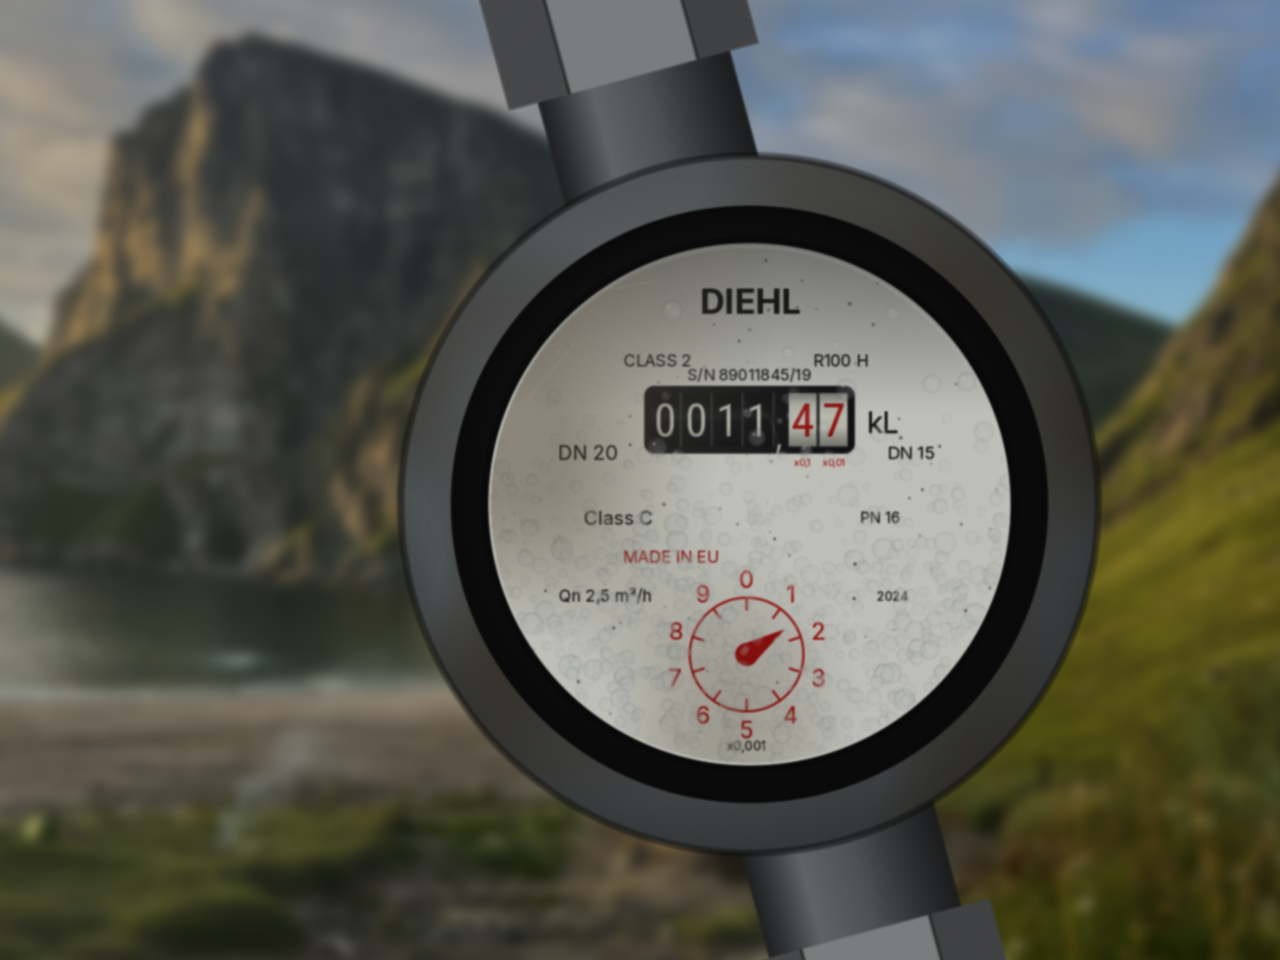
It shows 11.471kL
